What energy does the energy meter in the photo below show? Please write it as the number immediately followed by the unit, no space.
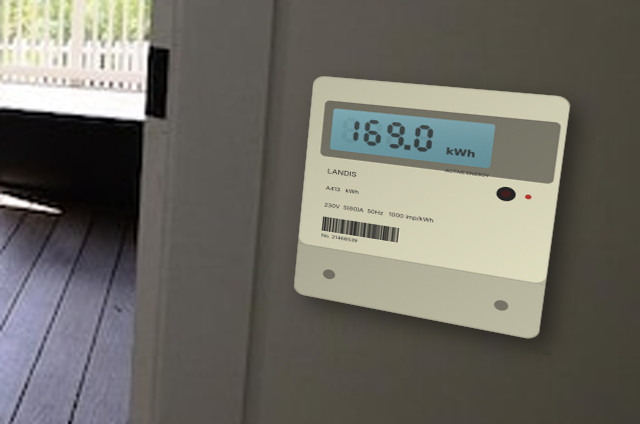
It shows 169.0kWh
